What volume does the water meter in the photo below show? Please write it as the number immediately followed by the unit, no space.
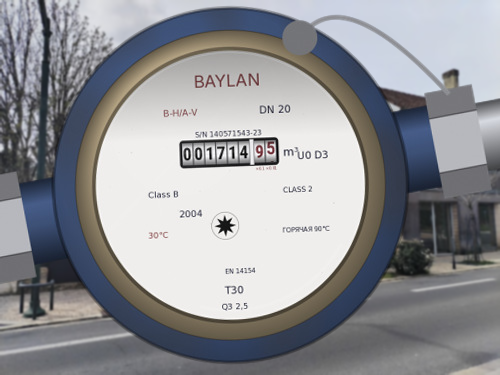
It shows 1714.95m³
